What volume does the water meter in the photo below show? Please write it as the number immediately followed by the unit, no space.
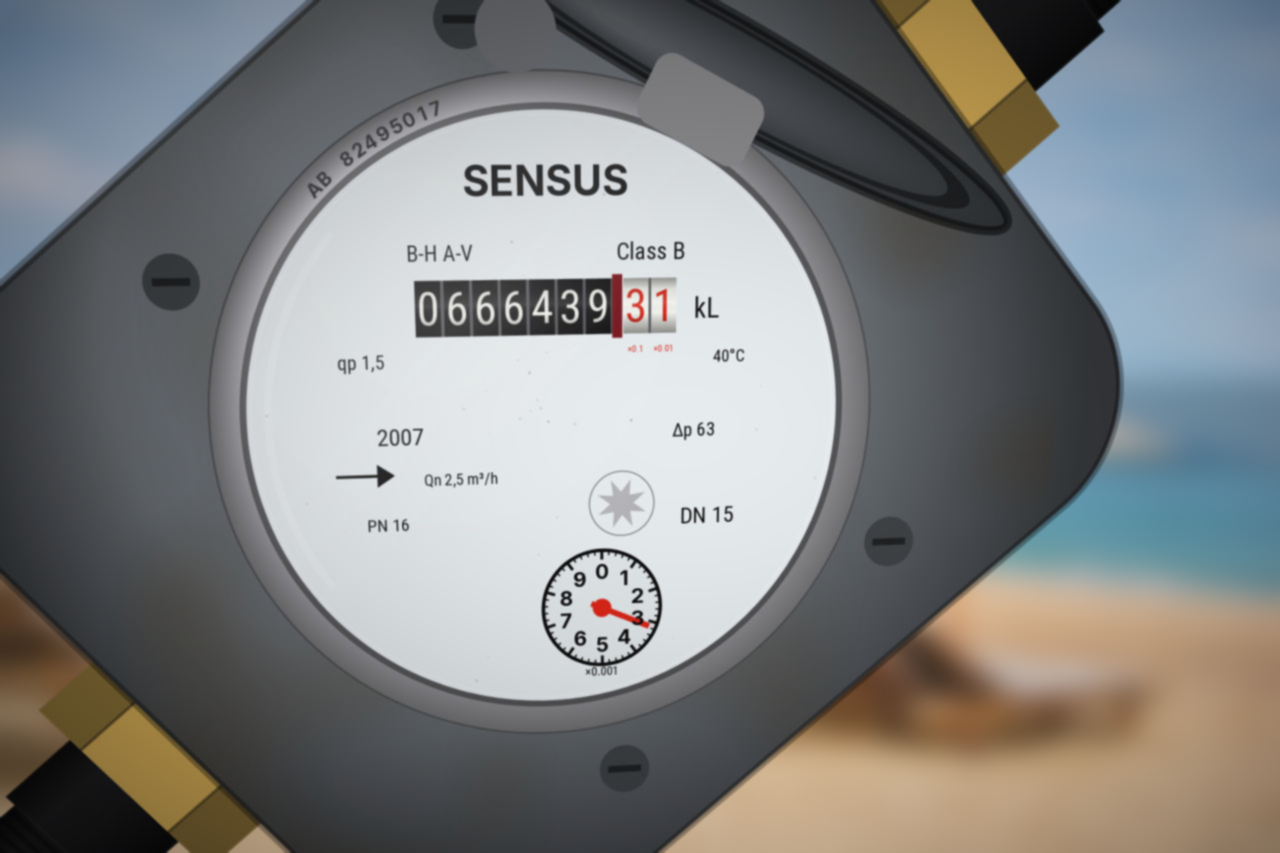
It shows 666439.313kL
